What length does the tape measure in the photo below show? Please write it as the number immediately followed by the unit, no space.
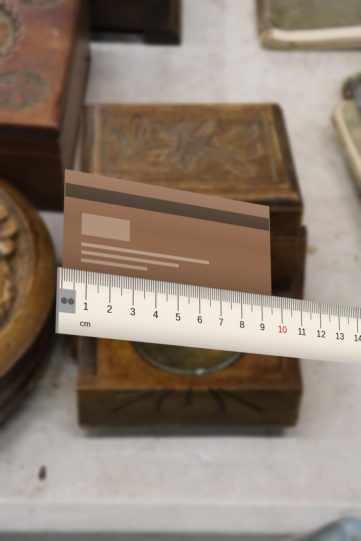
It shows 9.5cm
